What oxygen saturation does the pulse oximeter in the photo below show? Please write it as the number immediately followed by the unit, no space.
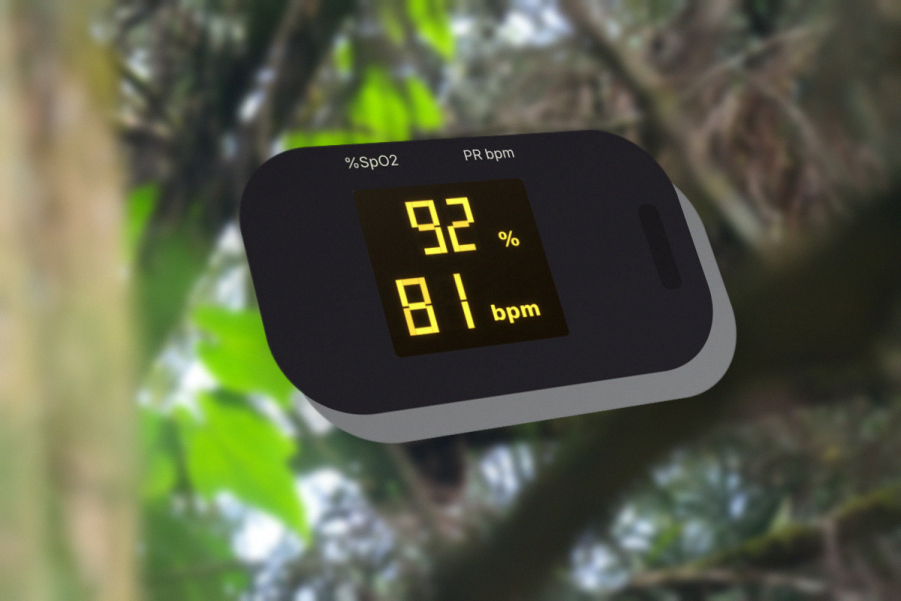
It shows 92%
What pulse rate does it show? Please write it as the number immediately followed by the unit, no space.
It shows 81bpm
